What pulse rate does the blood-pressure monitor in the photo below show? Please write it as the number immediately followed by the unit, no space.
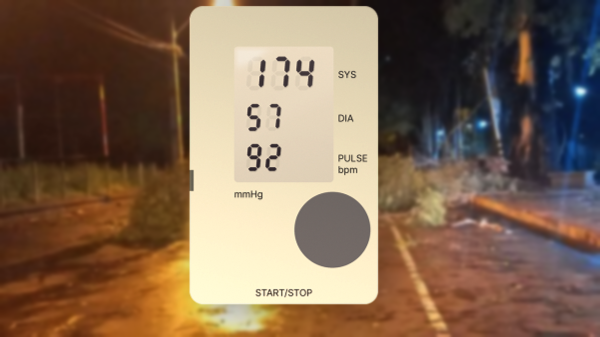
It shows 92bpm
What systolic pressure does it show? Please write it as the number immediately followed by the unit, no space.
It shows 174mmHg
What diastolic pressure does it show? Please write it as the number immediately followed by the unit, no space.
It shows 57mmHg
